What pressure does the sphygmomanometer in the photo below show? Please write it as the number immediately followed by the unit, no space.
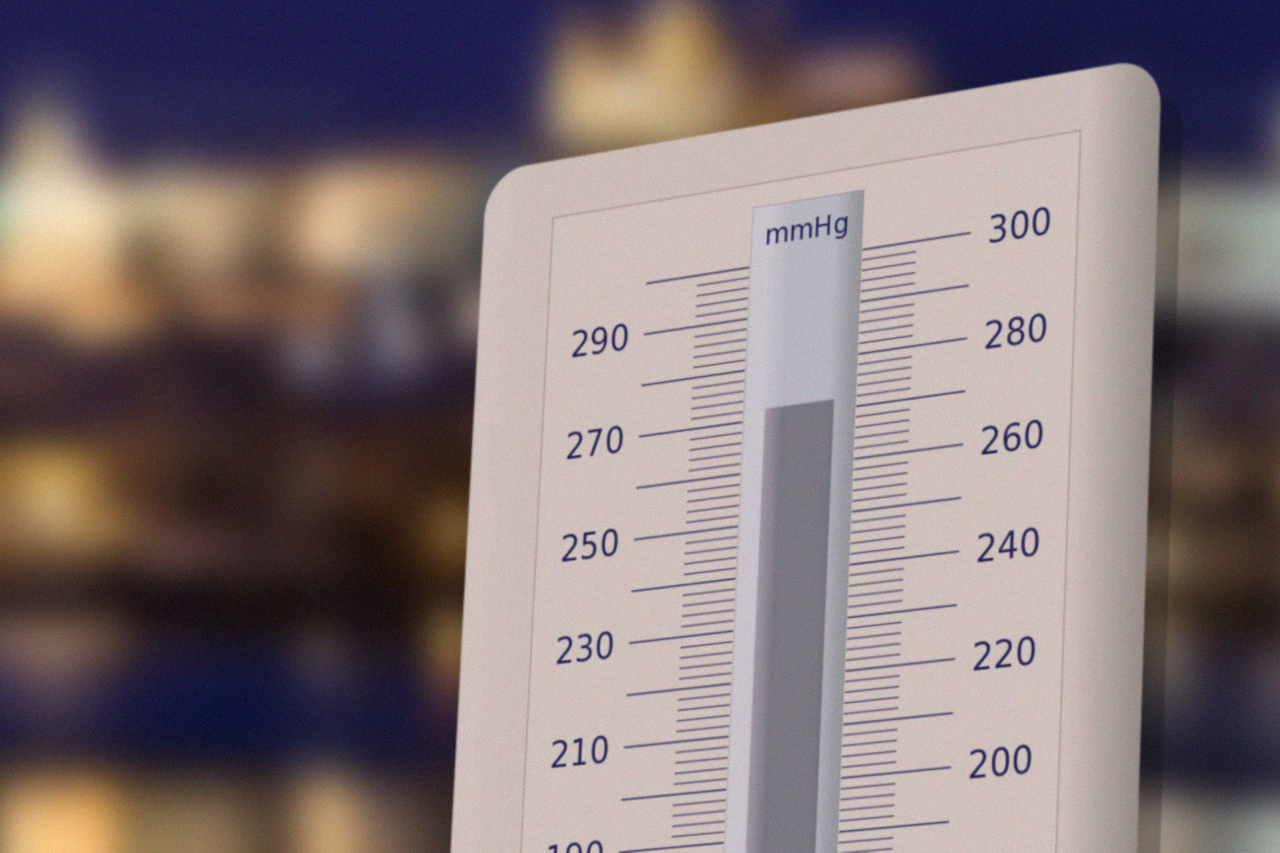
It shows 272mmHg
